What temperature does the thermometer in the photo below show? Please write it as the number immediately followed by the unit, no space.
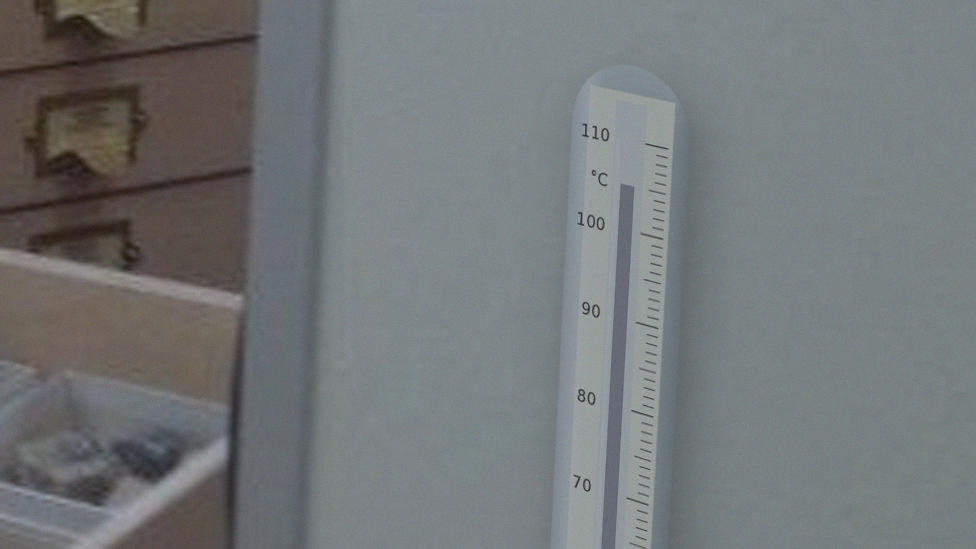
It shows 105°C
